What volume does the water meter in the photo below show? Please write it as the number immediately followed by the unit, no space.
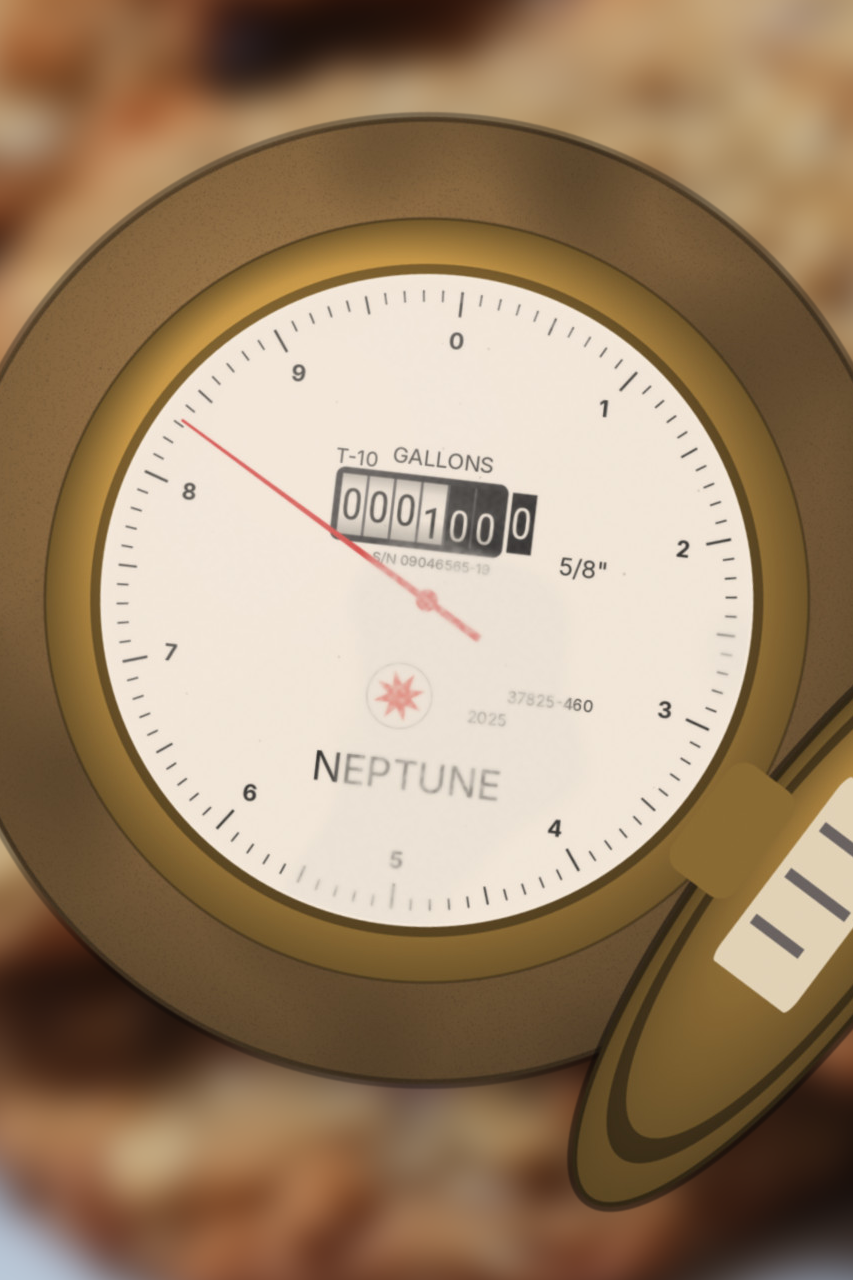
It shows 998.3gal
